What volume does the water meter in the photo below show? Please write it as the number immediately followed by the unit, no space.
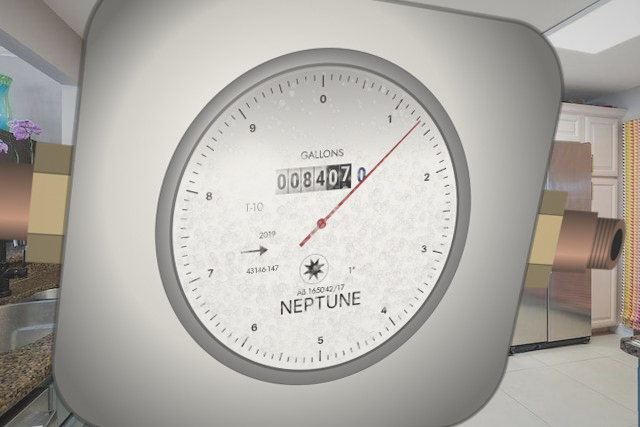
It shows 84071.3gal
